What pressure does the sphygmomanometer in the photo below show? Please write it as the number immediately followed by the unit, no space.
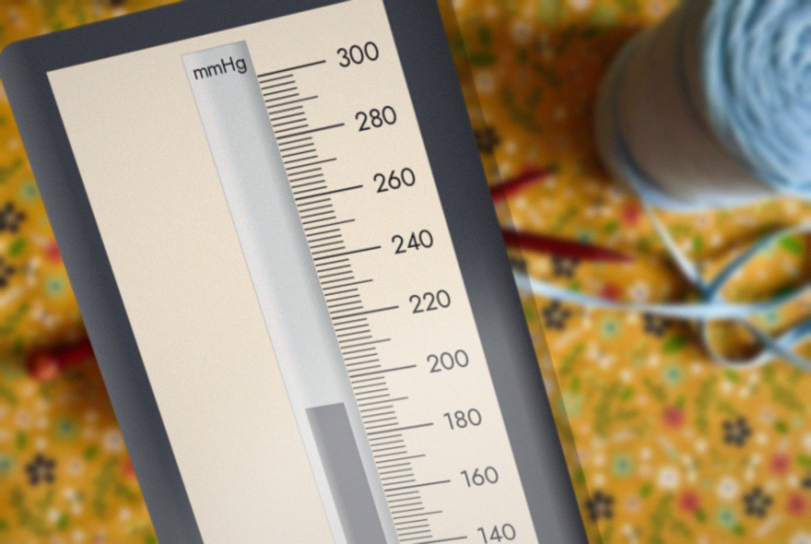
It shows 192mmHg
